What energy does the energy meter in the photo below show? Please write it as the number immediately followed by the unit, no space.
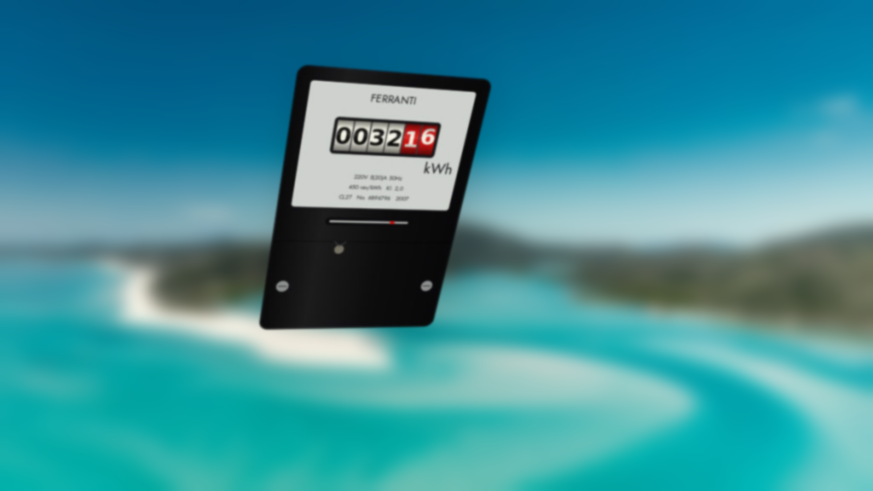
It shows 32.16kWh
